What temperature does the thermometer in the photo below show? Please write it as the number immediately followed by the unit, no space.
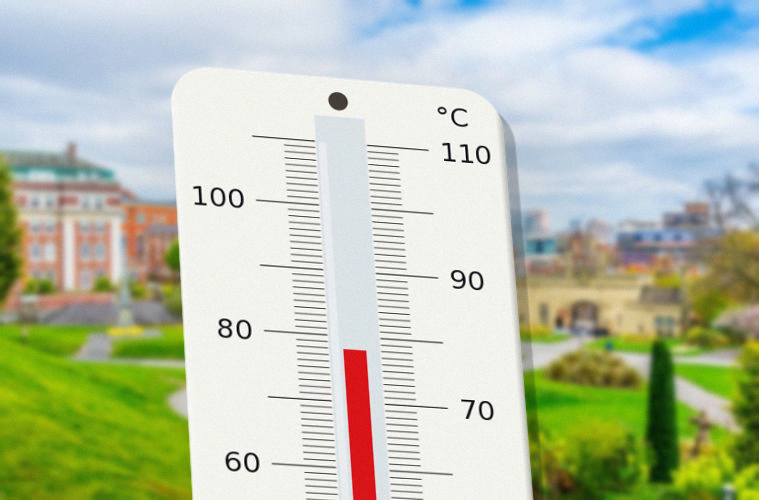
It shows 78°C
